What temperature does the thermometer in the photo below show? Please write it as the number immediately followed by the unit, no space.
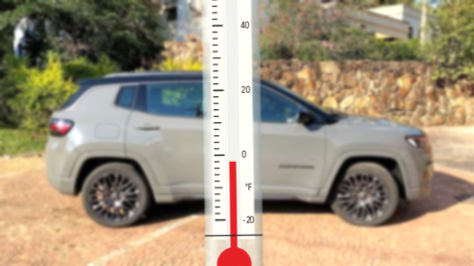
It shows -2°F
